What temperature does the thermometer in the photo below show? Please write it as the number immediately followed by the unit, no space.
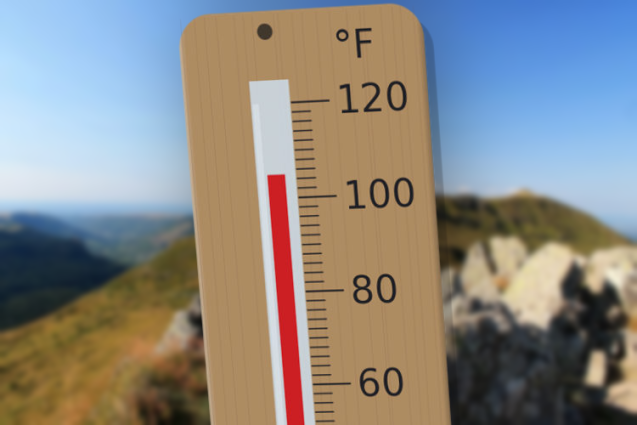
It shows 105°F
